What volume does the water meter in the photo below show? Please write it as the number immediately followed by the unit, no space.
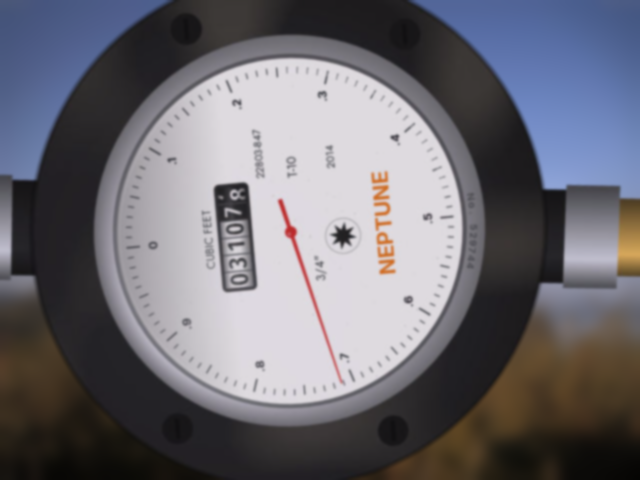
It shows 31077.71ft³
